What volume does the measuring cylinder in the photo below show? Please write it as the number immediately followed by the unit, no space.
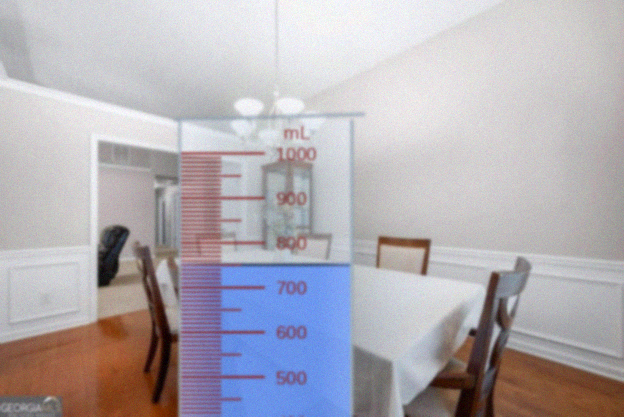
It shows 750mL
